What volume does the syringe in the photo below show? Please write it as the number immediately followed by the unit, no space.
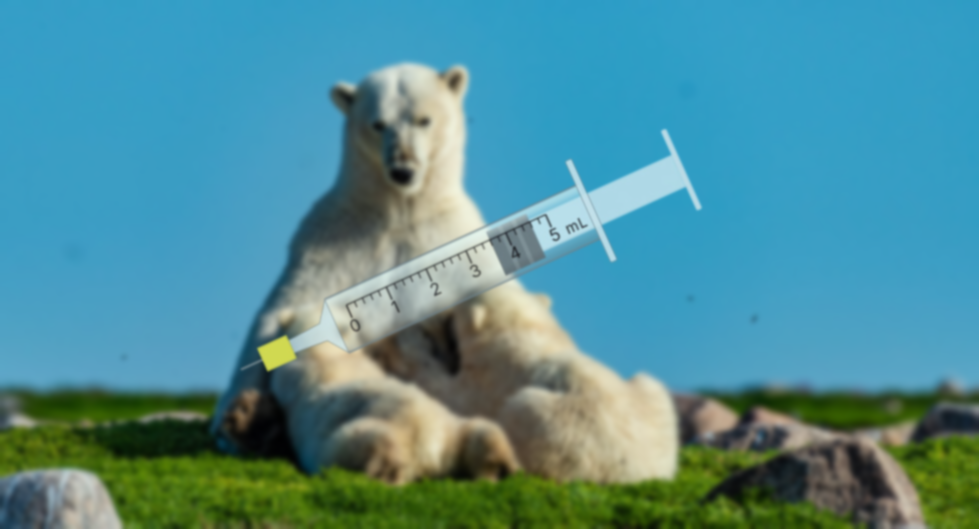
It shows 3.6mL
